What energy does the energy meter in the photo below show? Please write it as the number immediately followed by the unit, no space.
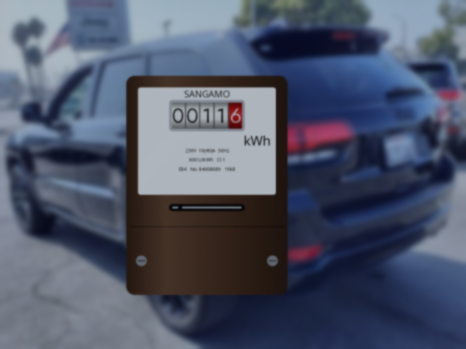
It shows 11.6kWh
